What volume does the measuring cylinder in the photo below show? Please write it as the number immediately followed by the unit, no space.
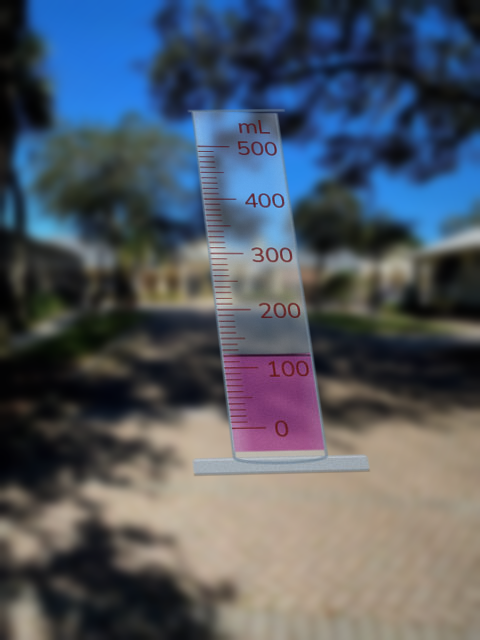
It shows 120mL
